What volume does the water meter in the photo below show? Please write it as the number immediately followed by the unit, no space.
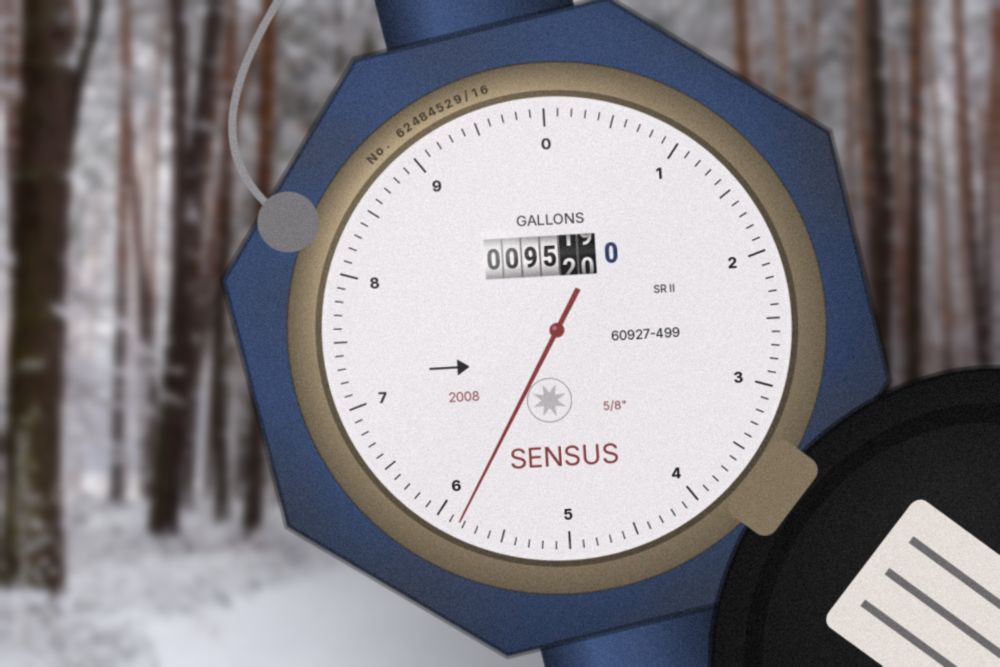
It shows 95195.8gal
